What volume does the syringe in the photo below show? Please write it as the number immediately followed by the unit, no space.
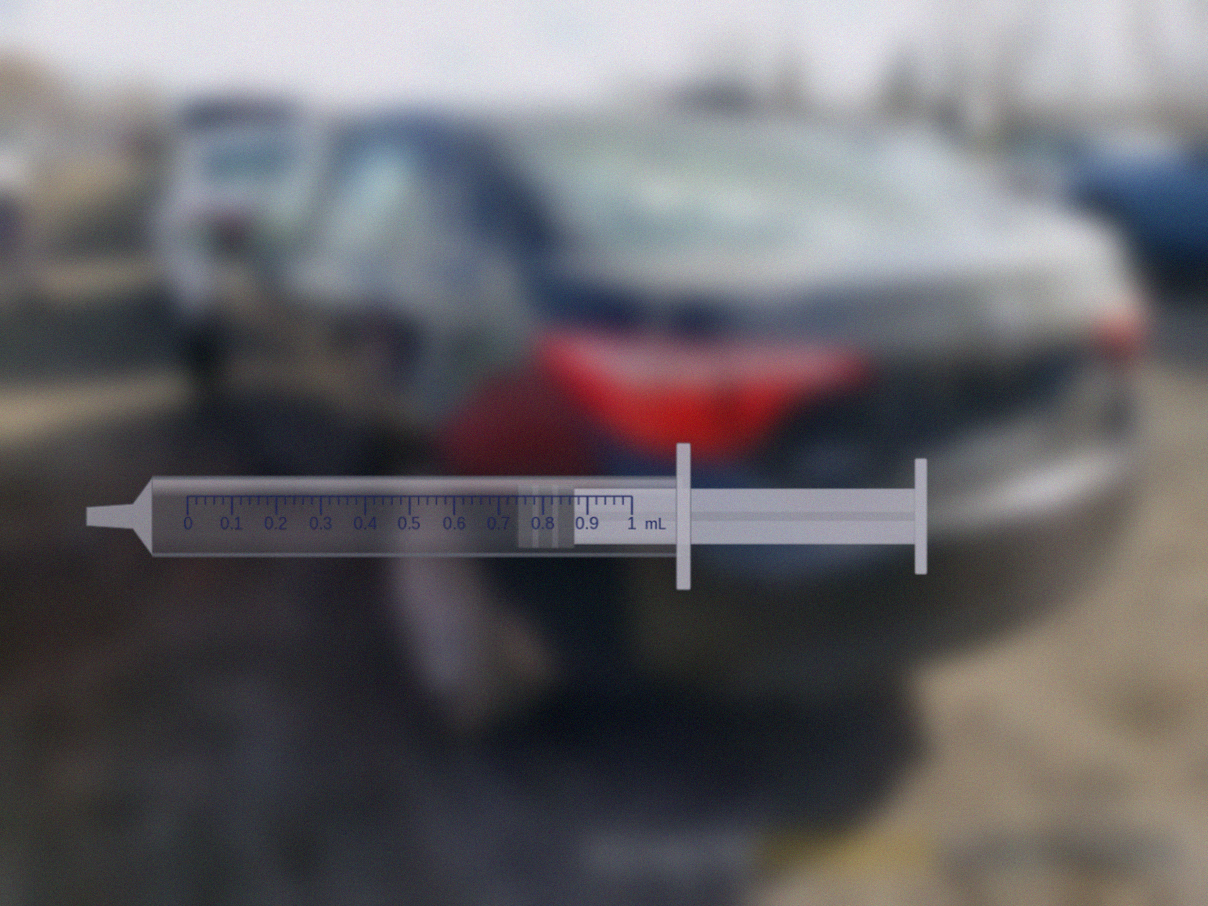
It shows 0.74mL
